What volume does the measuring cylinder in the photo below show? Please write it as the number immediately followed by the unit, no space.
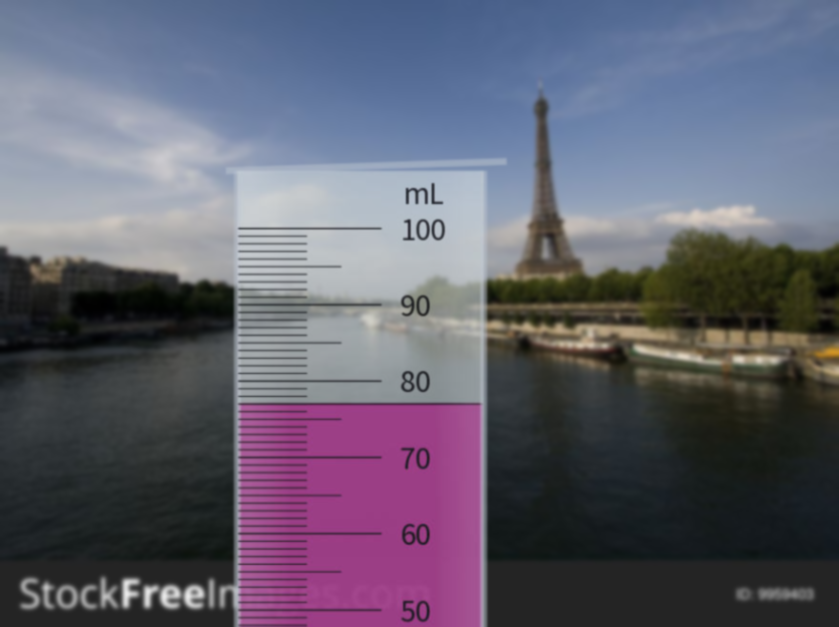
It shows 77mL
